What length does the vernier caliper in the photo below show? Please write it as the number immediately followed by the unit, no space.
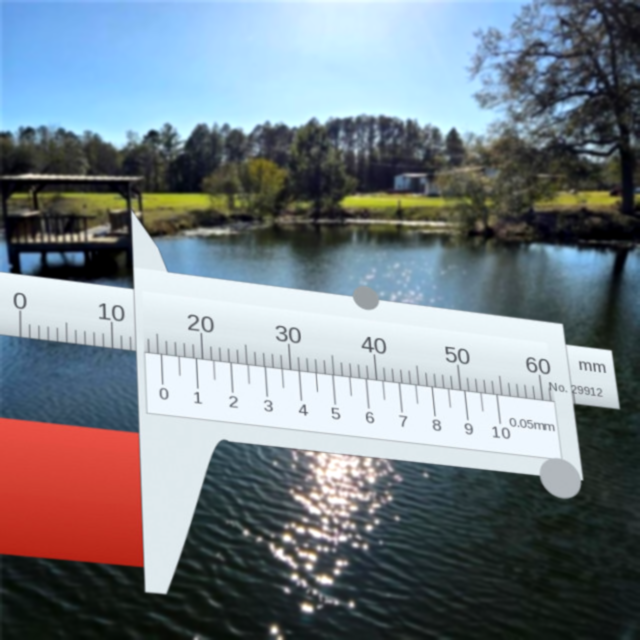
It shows 15.4mm
